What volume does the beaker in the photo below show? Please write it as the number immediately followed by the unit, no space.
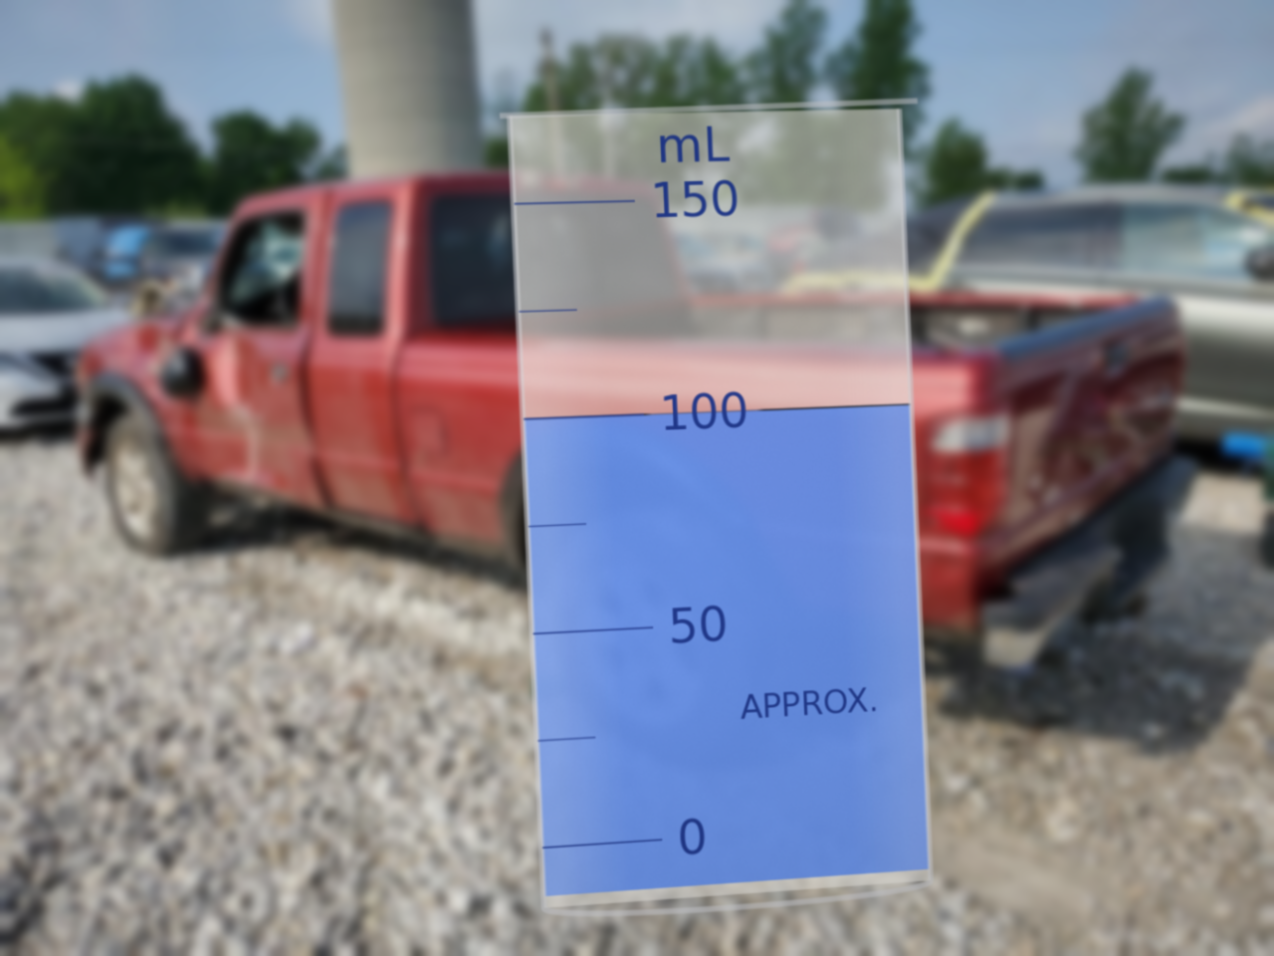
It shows 100mL
